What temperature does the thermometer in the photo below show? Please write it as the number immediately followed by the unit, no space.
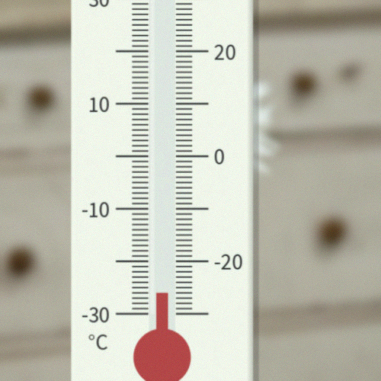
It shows -26°C
